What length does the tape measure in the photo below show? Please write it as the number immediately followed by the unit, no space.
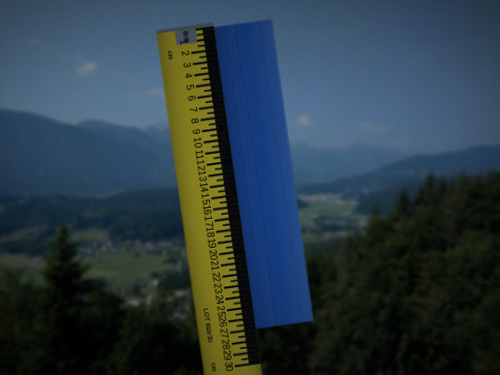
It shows 27cm
